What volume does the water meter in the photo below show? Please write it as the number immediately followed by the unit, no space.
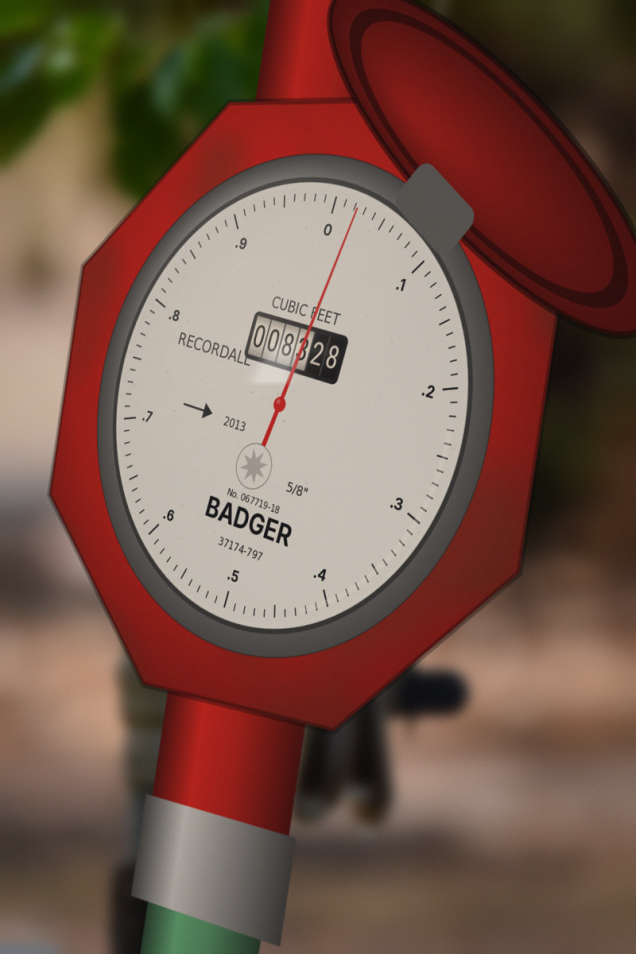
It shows 8328.02ft³
